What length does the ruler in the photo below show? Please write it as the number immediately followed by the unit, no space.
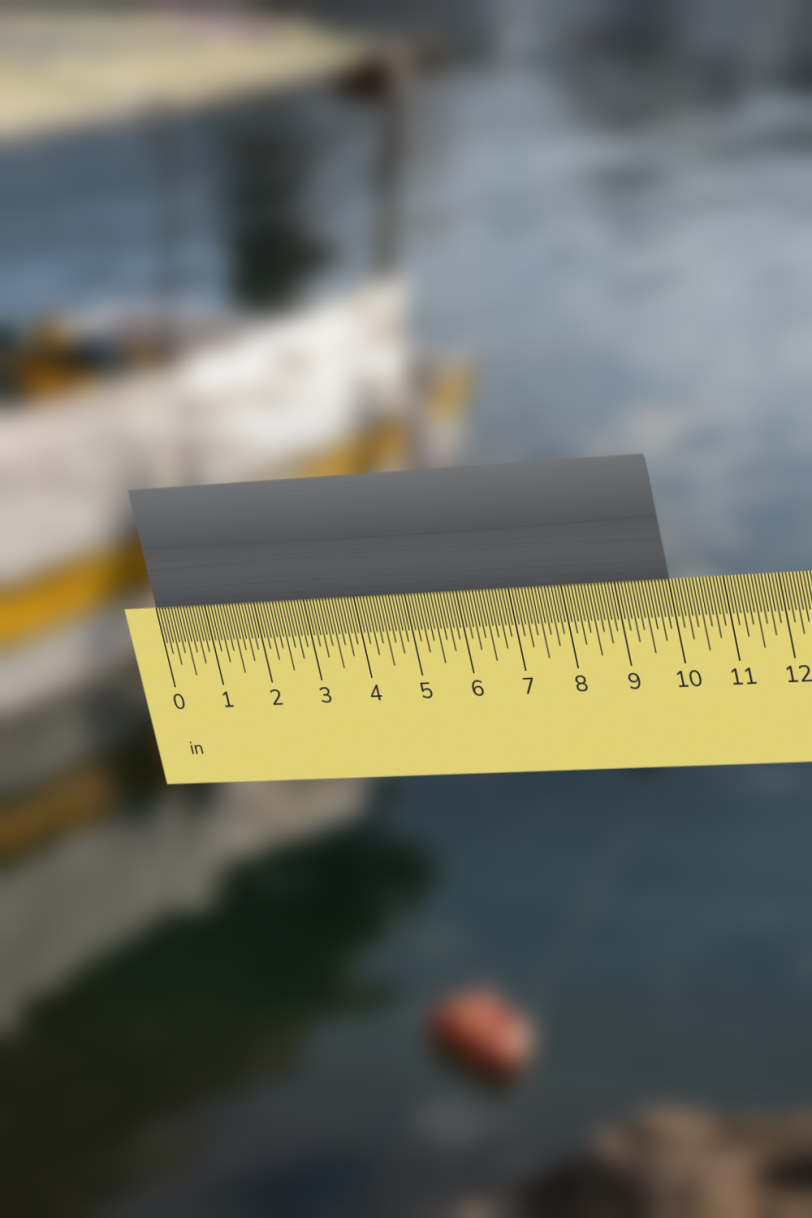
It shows 10in
